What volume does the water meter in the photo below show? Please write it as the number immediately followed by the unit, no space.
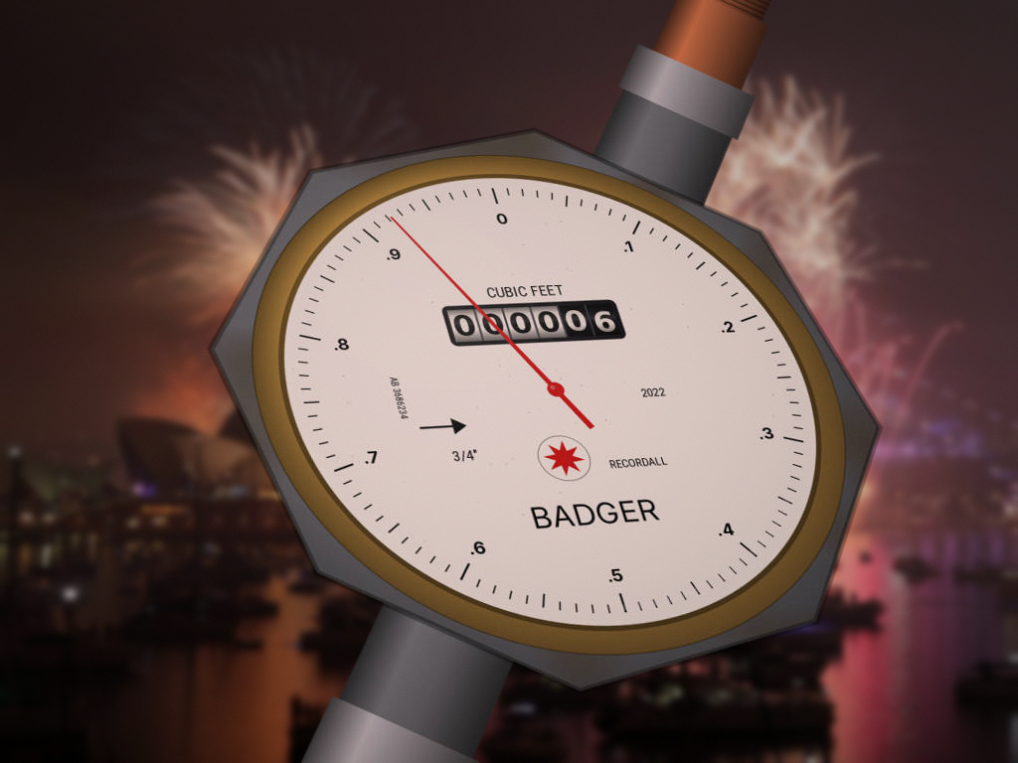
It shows 5.92ft³
